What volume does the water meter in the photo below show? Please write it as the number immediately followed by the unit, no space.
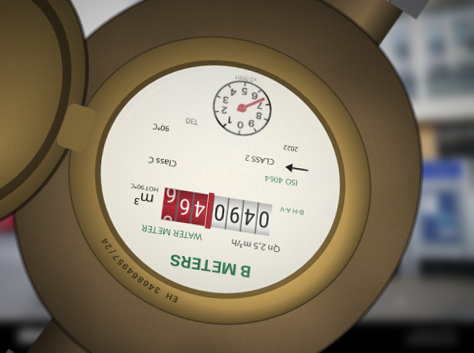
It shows 490.4656m³
